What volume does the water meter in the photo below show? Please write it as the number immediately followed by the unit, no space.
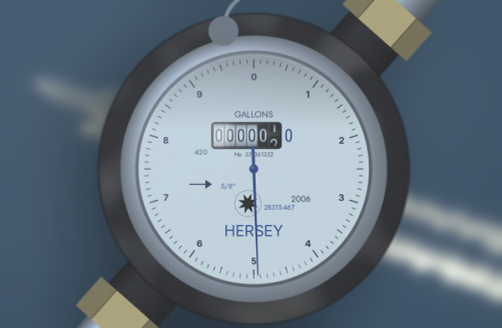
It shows 14.9gal
